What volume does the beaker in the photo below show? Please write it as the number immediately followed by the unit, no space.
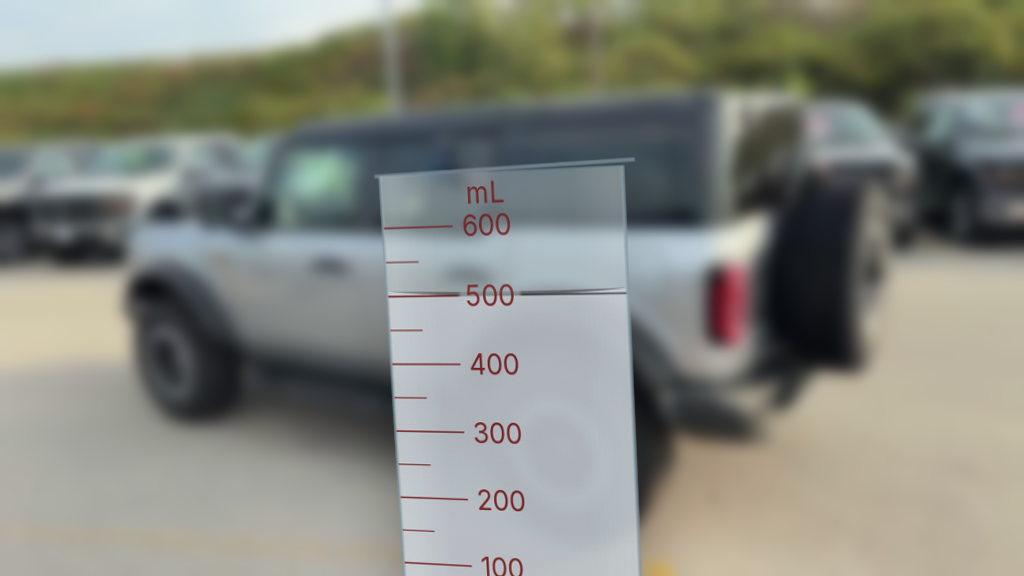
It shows 500mL
